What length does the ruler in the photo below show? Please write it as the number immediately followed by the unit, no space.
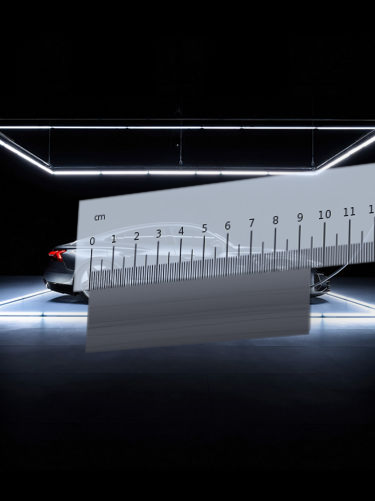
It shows 9.5cm
